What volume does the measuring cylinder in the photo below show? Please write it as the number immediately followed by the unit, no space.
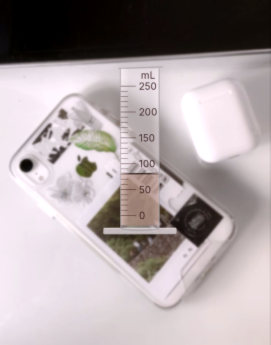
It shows 80mL
